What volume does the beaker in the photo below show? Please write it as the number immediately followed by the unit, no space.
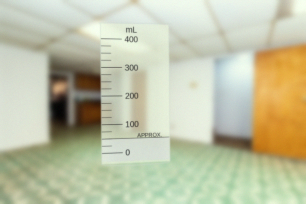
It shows 50mL
